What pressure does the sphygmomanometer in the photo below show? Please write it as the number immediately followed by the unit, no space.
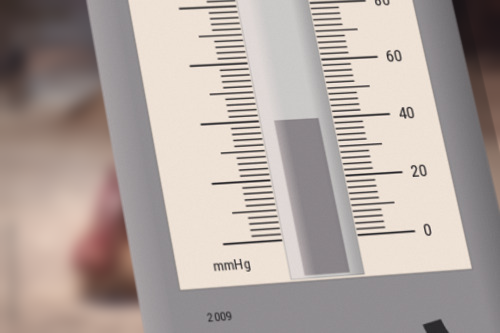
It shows 40mmHg
